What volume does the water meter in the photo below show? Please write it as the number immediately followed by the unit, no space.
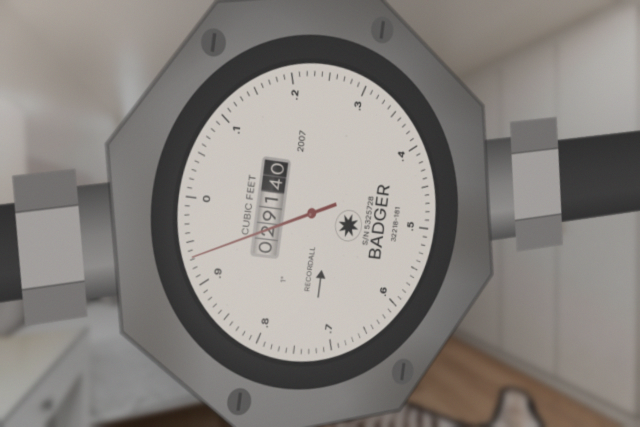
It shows 29139.93ft³
